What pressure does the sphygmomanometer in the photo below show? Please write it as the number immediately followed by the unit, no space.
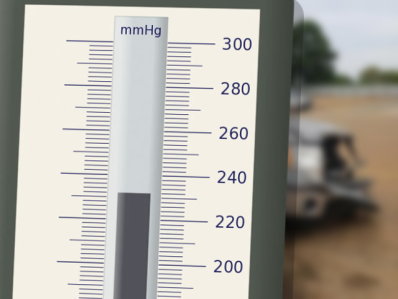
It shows 232mmHg
